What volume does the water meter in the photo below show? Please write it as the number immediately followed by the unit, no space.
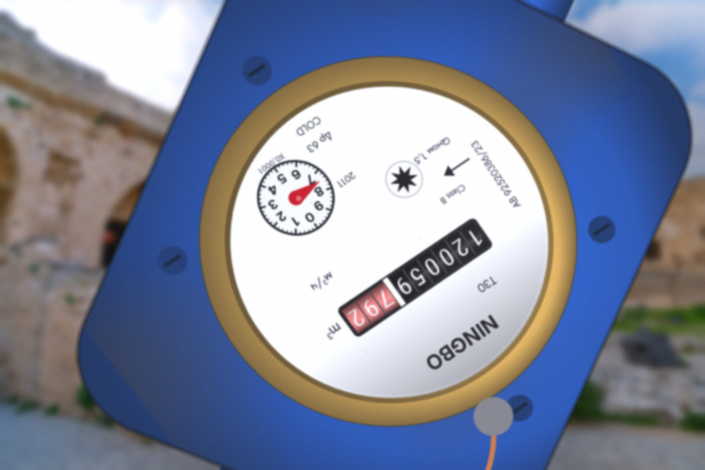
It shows 120059.7927m³
